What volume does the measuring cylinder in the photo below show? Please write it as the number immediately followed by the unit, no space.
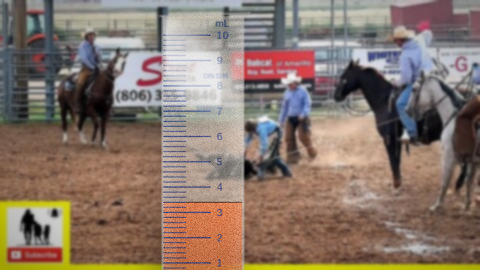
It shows 3.4mL
